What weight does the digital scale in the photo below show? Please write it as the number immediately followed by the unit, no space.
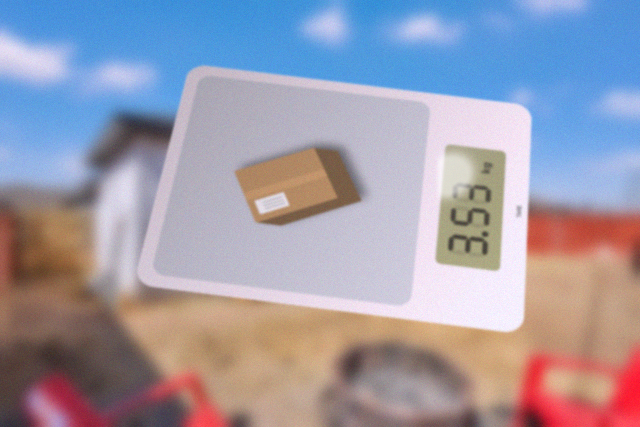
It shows 3.53kg
